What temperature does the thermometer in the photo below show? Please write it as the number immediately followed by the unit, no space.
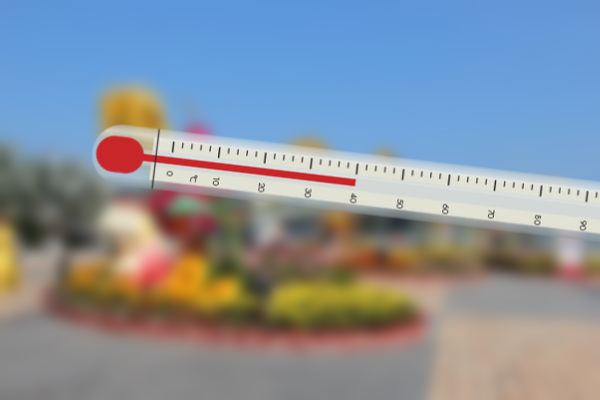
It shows 40°C
